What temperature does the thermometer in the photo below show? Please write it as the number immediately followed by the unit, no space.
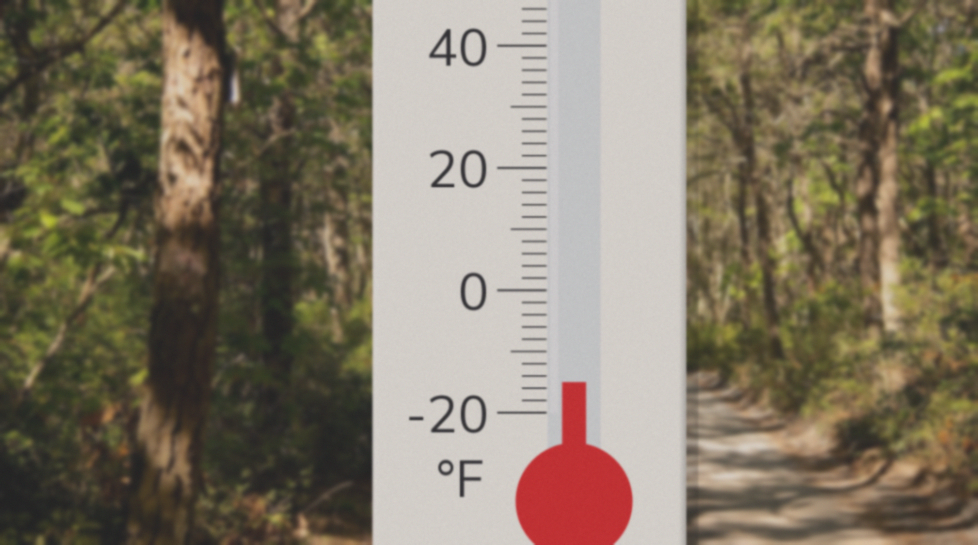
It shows -15°F
